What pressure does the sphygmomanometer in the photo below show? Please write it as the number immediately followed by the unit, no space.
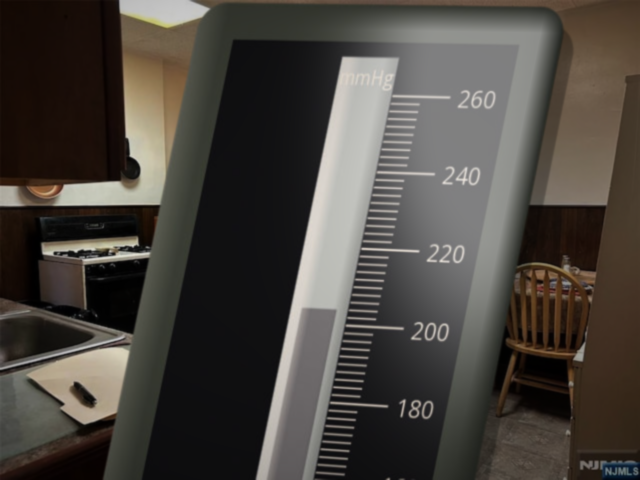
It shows 204mmHg
